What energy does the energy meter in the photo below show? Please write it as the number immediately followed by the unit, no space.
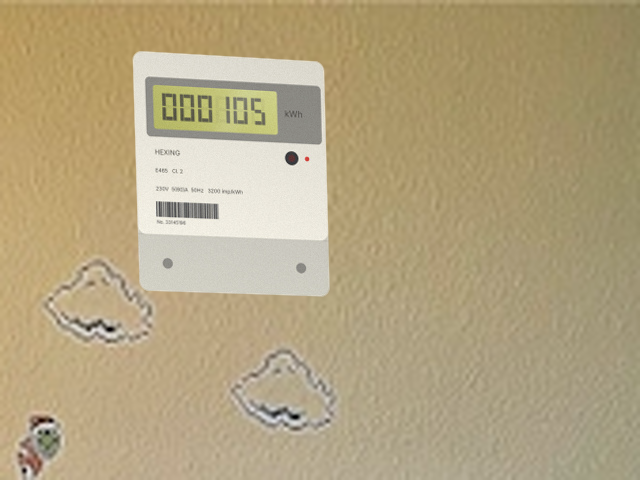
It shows 105kWh
